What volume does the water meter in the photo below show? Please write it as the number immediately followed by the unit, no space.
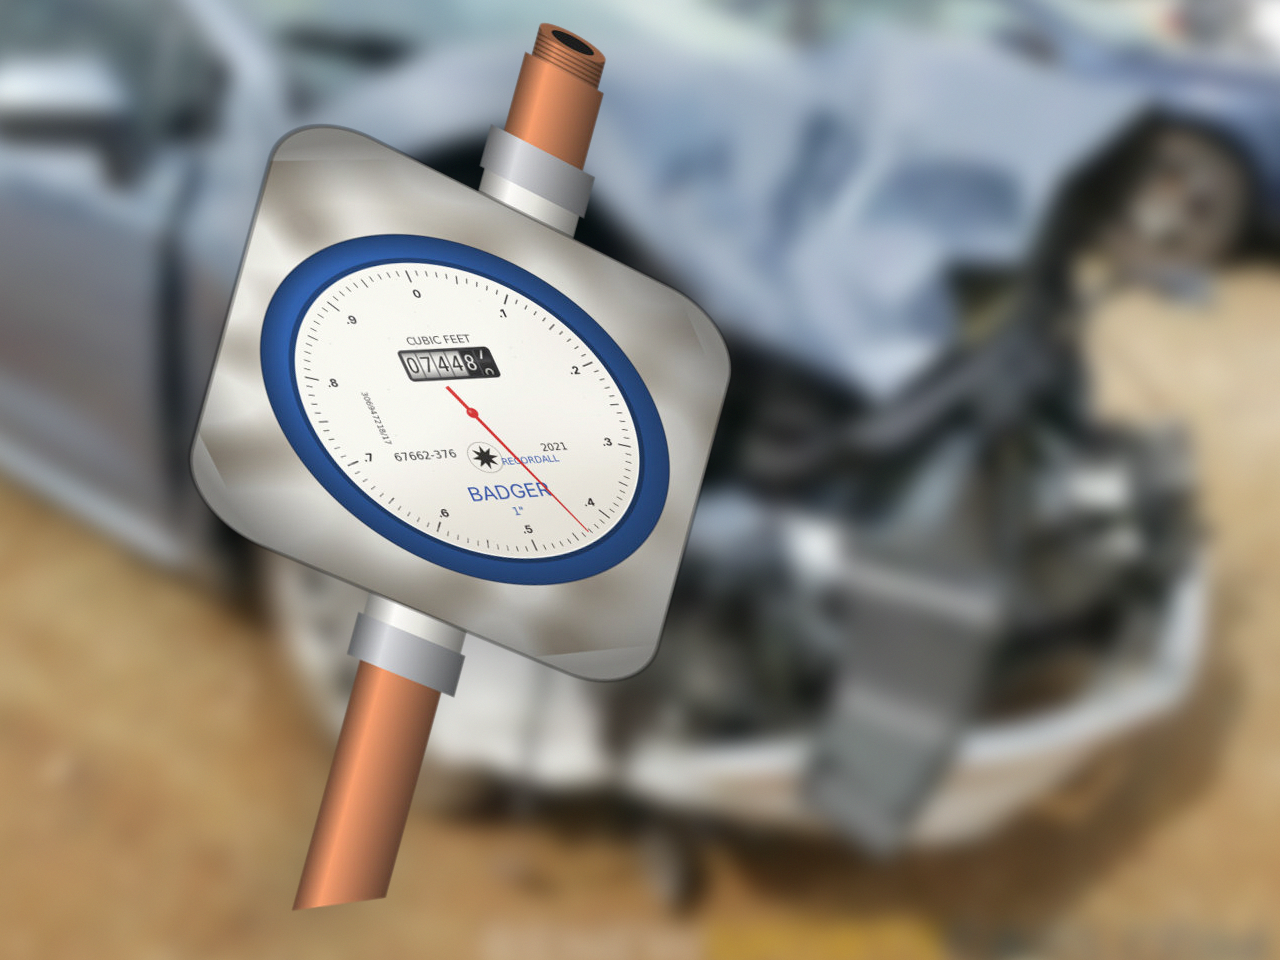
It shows 74487.43ft³
